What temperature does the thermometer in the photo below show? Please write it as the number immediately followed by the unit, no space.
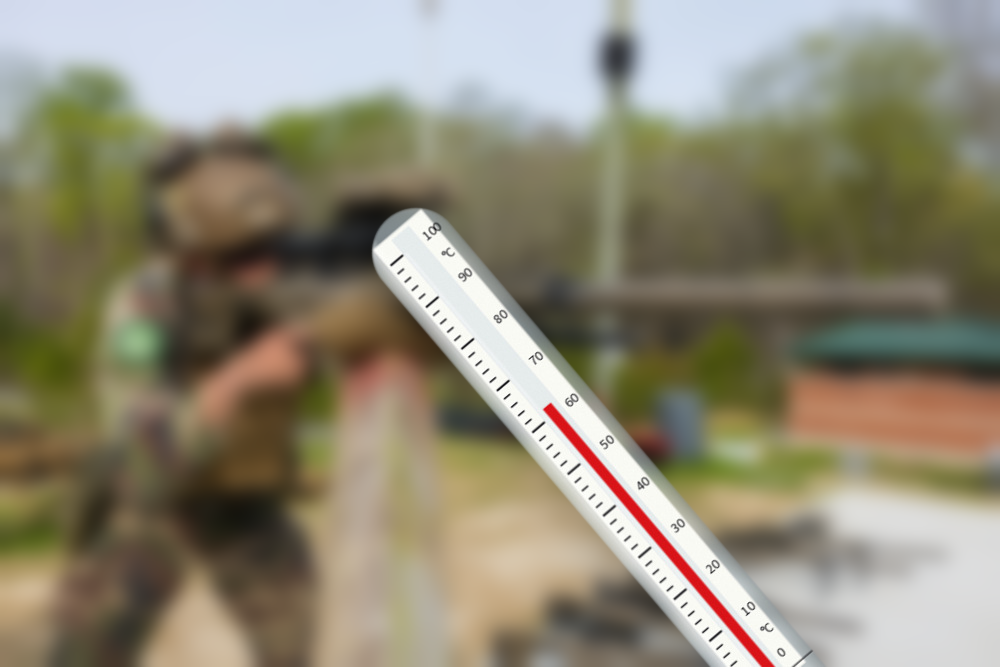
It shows 62°C
